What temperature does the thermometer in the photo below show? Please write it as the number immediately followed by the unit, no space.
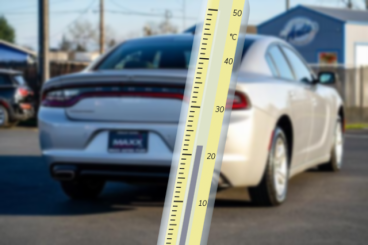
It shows 22°C
